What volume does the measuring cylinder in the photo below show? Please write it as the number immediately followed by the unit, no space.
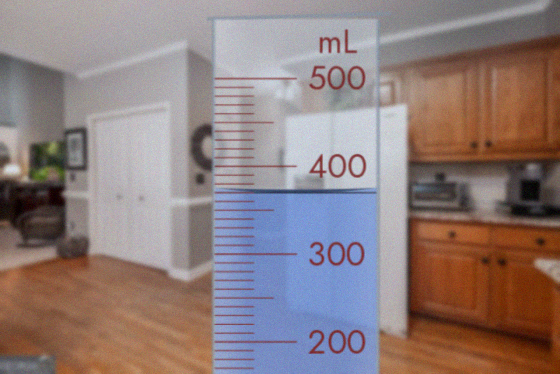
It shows 370mL
